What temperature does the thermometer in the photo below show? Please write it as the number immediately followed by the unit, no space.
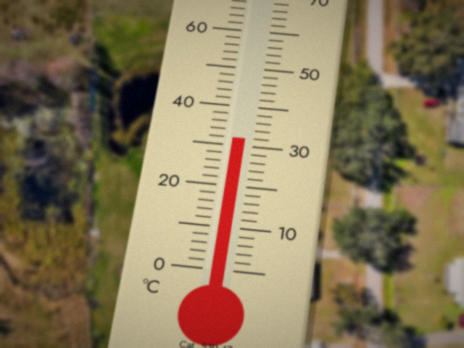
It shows 32°C
